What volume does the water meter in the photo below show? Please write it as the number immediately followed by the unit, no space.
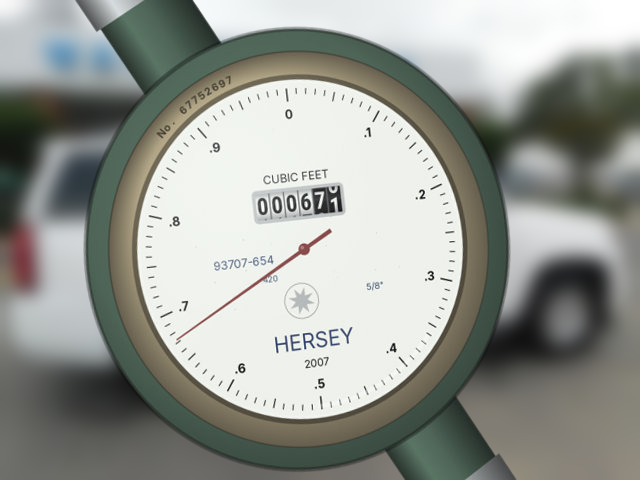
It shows 670.67ft³
